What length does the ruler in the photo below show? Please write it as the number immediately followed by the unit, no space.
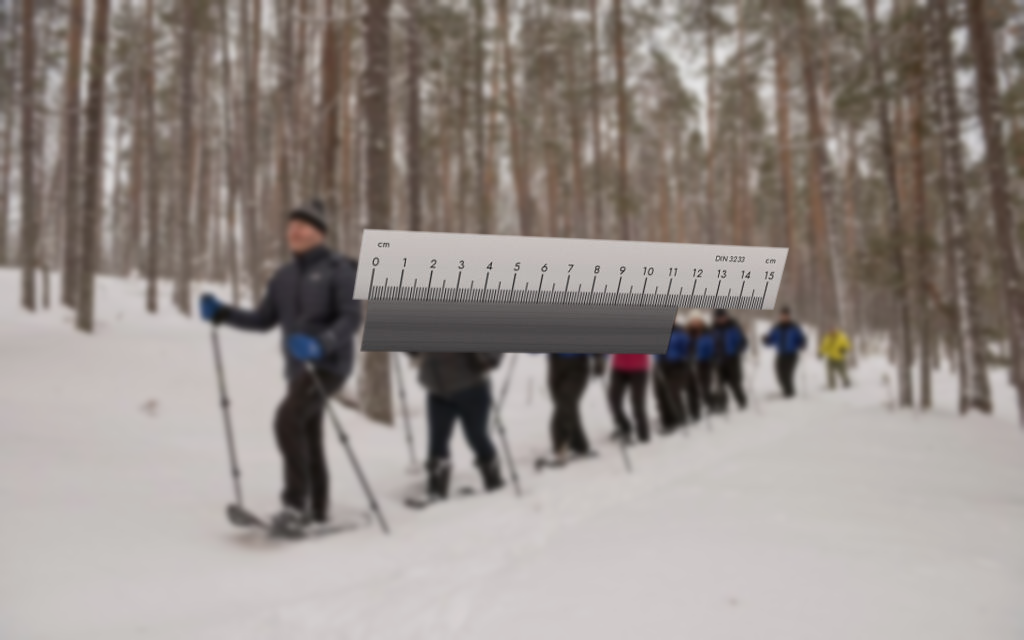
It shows 11.5cm
